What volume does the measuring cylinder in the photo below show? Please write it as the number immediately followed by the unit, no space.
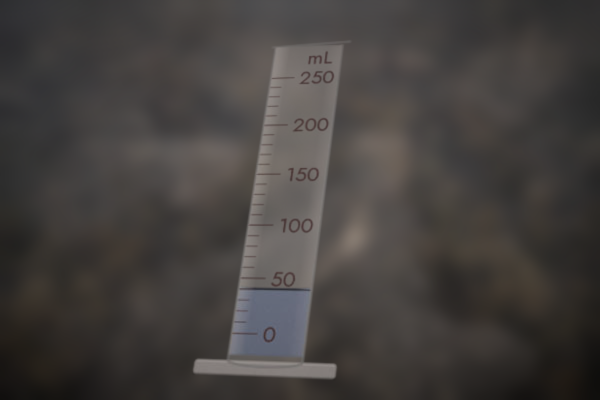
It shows 40mL
